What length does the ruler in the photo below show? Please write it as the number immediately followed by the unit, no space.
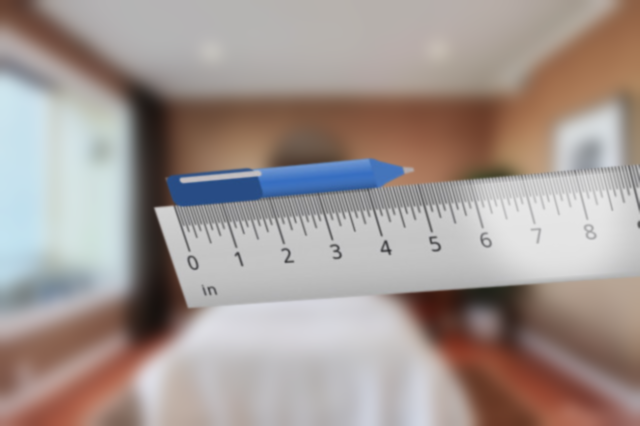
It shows 5in
